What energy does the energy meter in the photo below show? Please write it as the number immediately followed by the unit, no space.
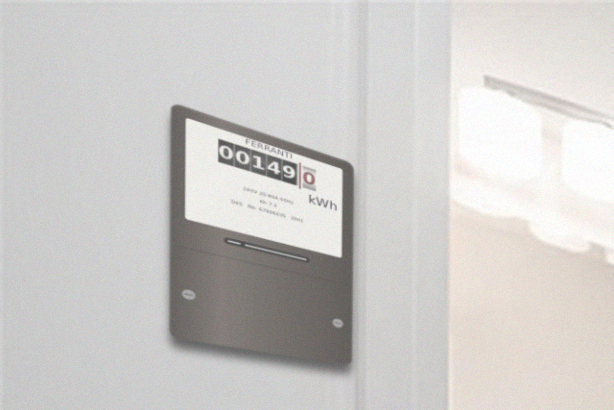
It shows 149.0kWh
